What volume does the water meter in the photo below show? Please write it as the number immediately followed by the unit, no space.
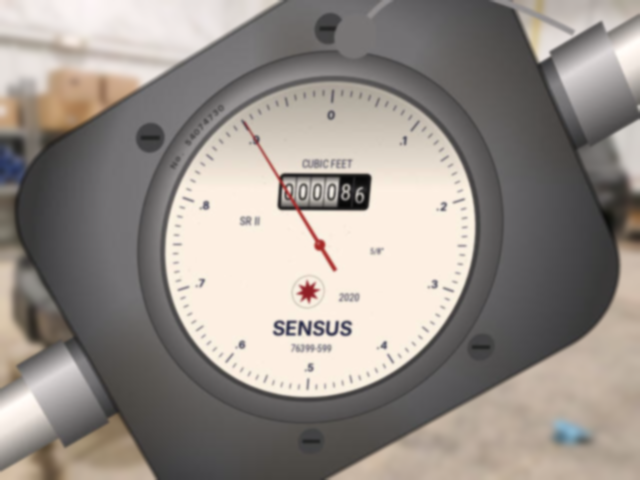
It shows 85.90ft³
